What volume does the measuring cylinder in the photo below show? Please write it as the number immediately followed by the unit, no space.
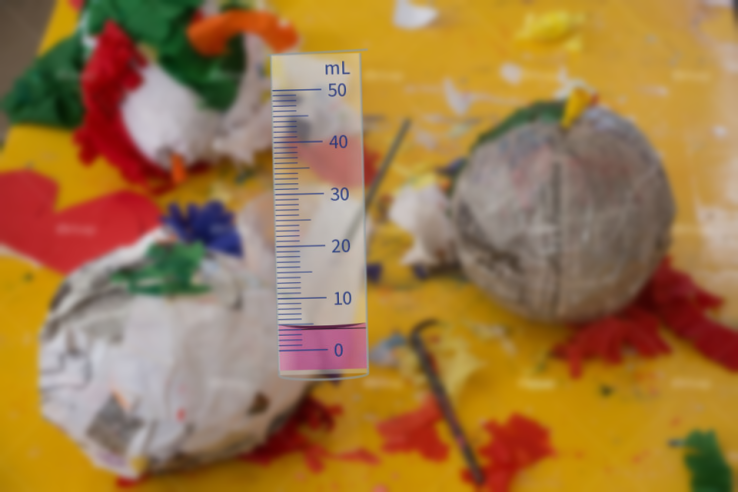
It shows 4mL
